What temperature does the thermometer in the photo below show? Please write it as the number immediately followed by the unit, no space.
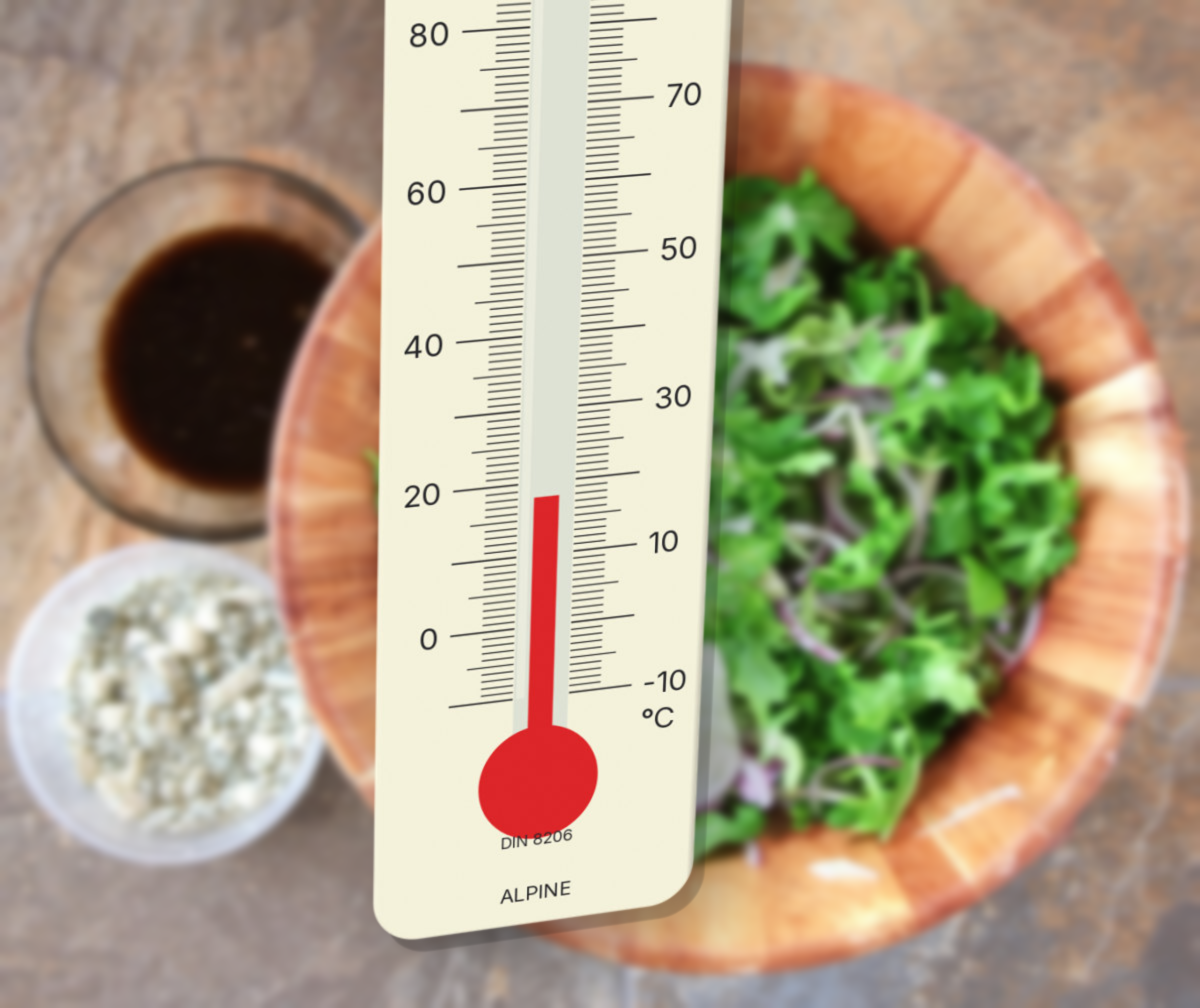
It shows 18°C
